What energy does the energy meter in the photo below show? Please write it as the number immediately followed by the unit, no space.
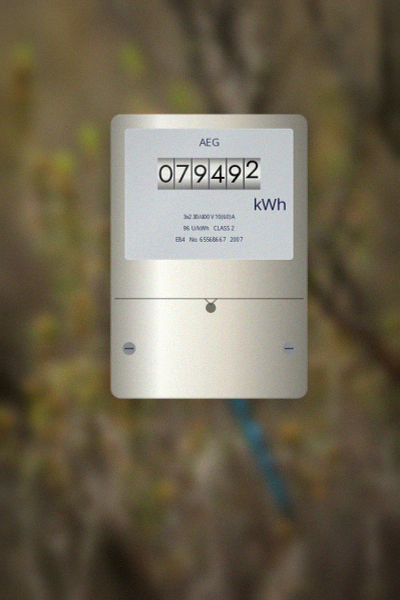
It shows 79492kWh
